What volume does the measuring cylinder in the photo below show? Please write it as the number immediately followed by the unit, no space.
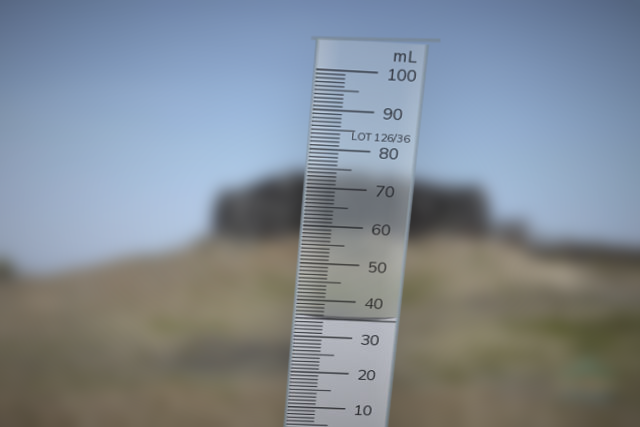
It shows 35mL
